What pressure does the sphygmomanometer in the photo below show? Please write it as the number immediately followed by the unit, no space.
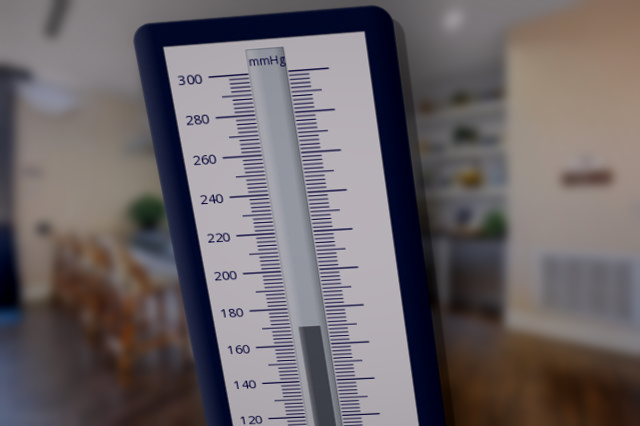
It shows 170mmHg
